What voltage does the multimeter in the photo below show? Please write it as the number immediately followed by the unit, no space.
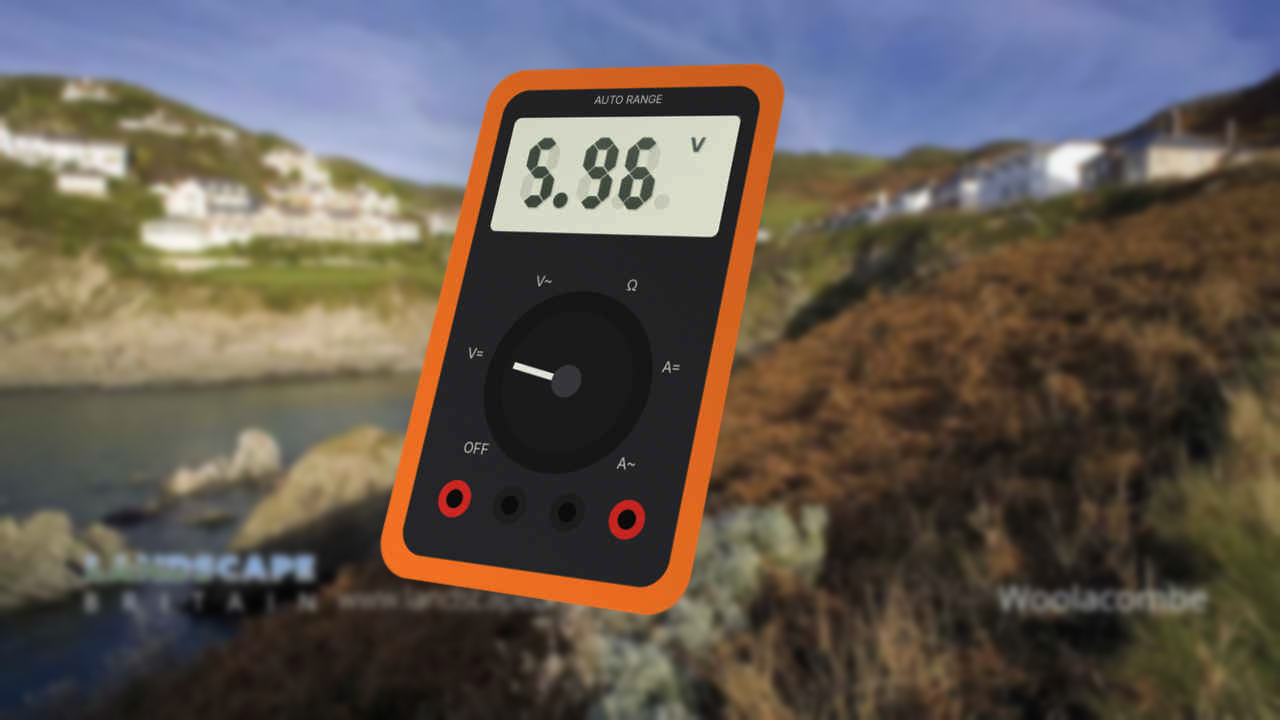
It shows 5.96V
